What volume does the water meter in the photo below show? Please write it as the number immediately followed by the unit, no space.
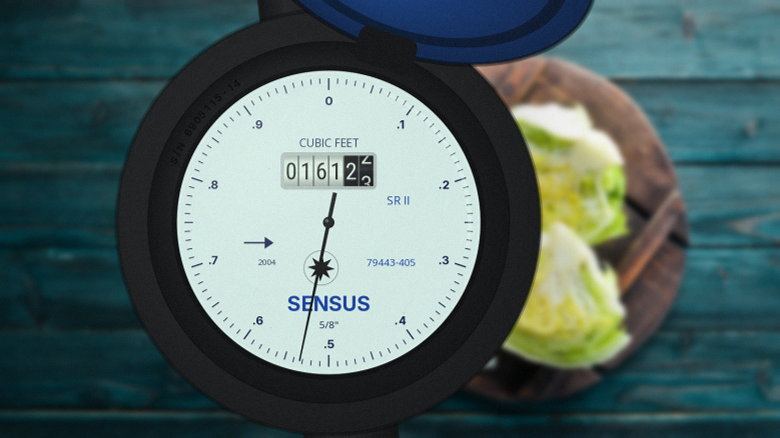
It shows 16122.53ft³
